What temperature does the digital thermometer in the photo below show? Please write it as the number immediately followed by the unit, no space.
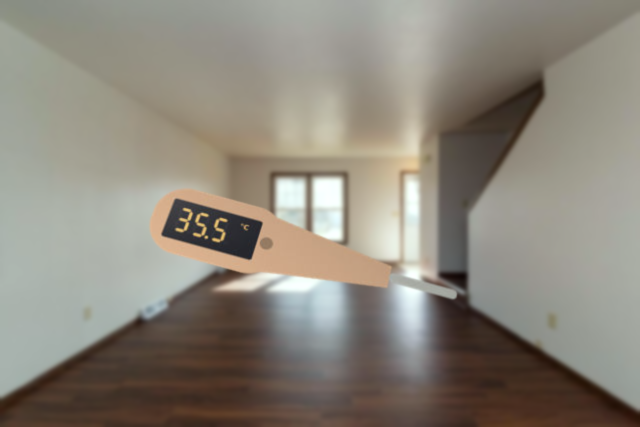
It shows 35.5°C
